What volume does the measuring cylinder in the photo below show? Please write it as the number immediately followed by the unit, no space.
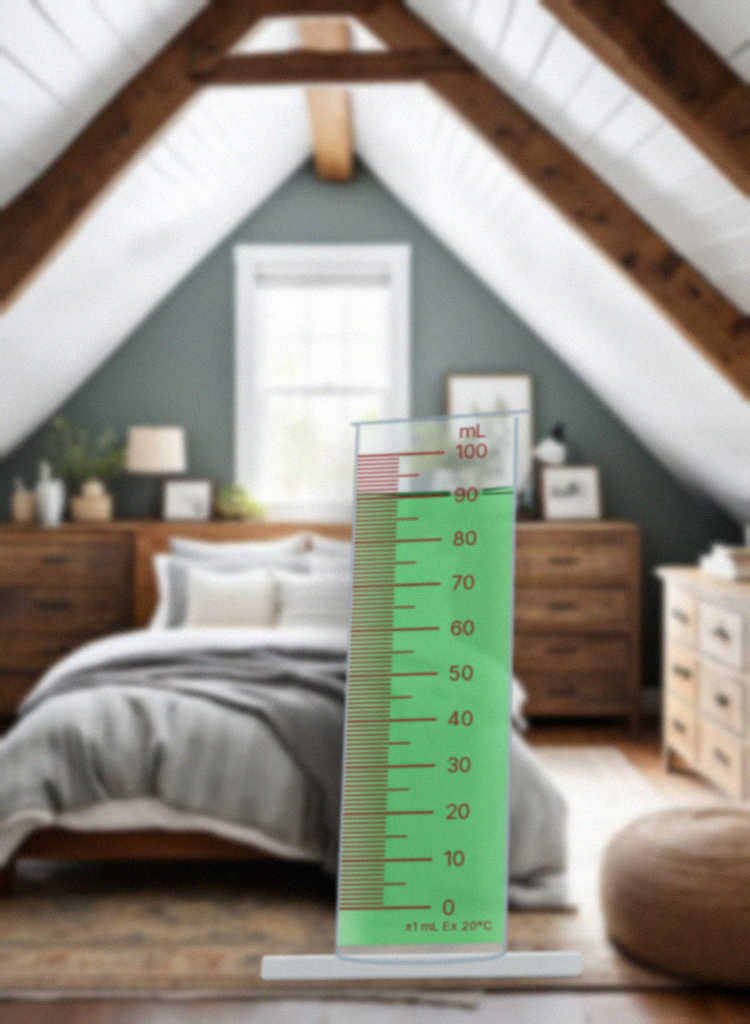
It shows 90mL
